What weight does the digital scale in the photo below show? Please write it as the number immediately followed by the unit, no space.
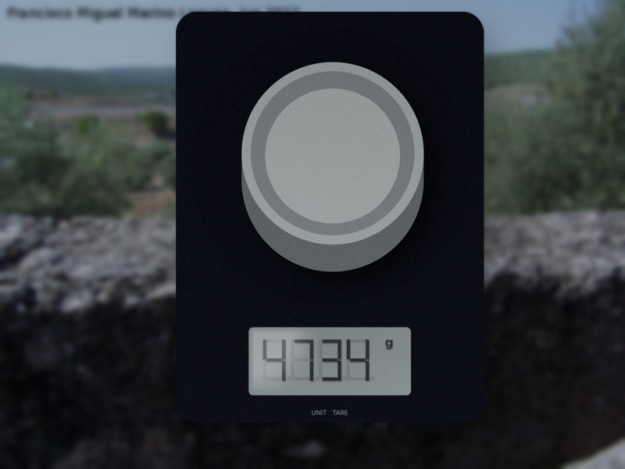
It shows 4734g
